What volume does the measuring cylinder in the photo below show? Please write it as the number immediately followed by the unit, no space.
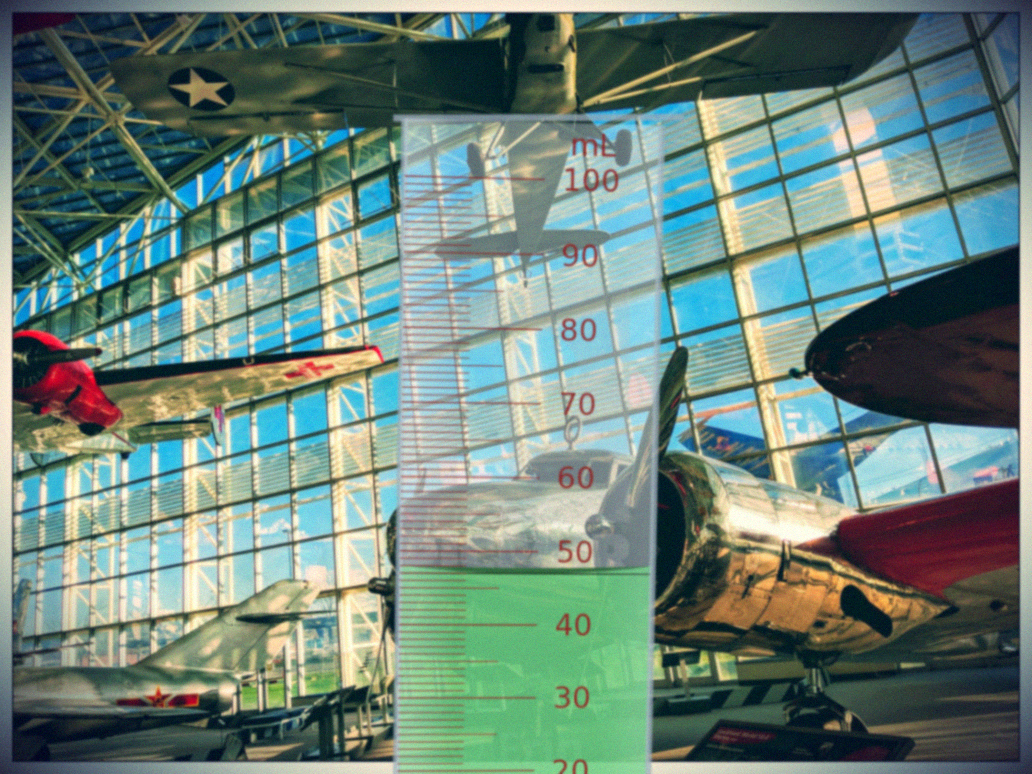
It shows 47mL
